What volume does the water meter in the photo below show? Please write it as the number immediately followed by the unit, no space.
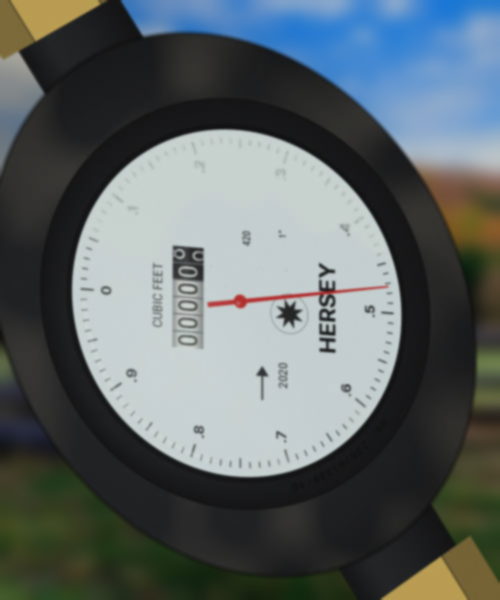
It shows 8.47ft³
